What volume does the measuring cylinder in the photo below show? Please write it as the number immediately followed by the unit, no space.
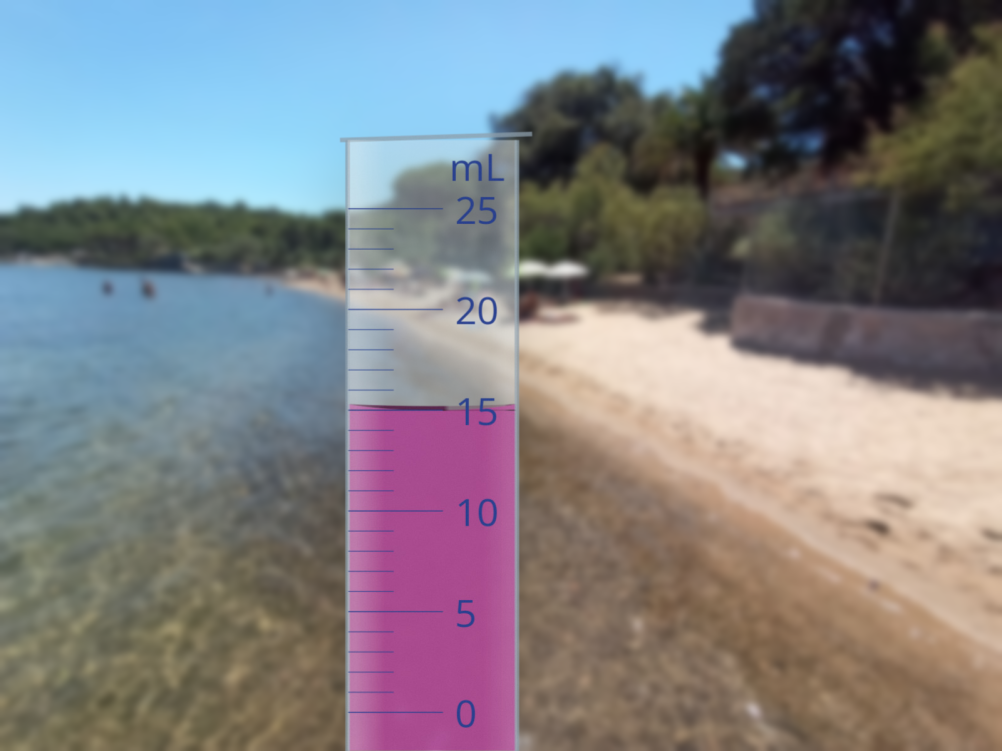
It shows 15mL
